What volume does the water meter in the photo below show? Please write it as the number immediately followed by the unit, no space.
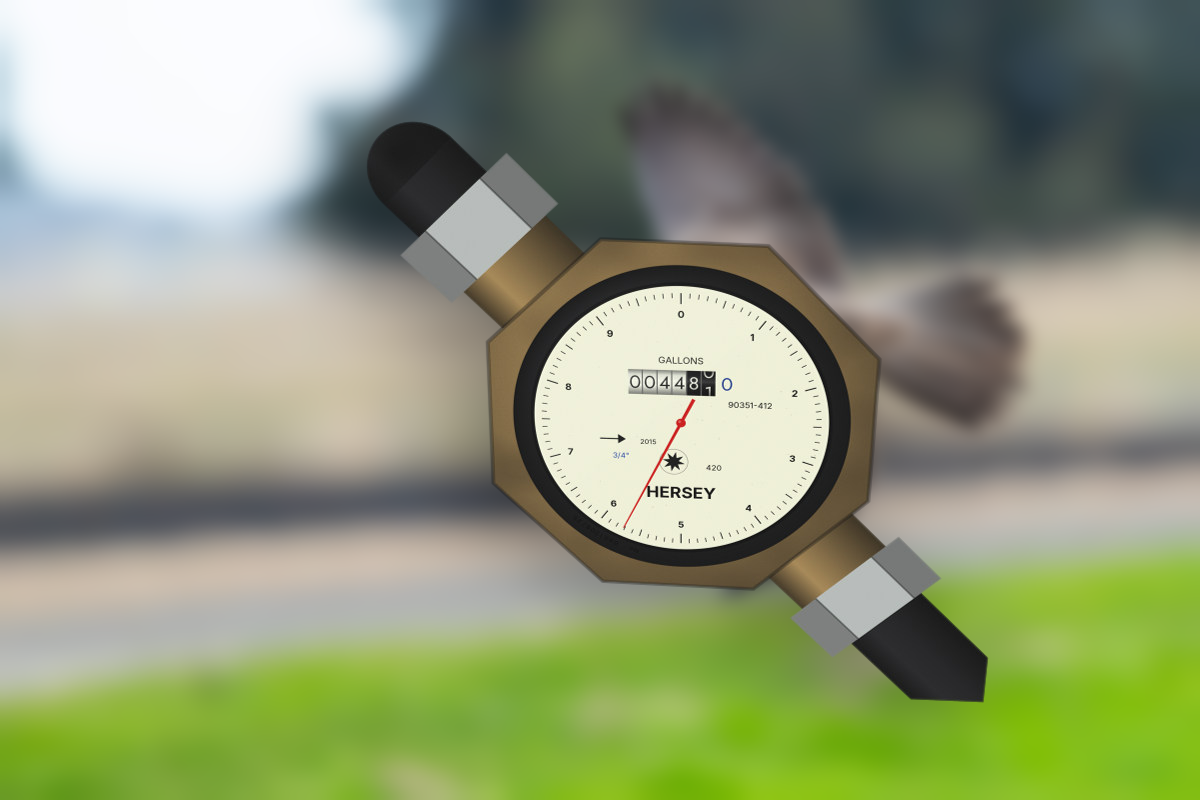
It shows 44805.7gal
